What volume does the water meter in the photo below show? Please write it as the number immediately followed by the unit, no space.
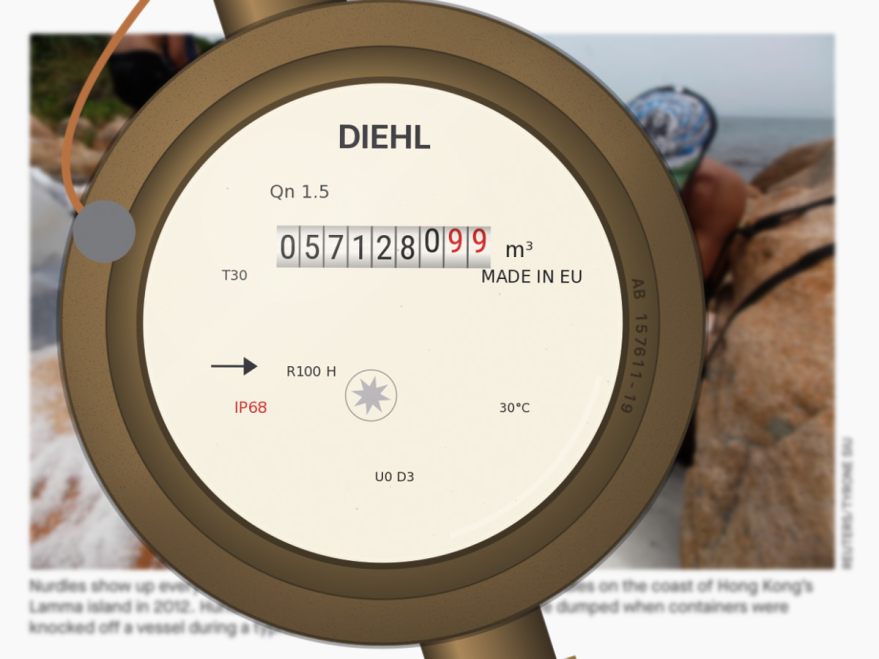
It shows 571280.99m³
